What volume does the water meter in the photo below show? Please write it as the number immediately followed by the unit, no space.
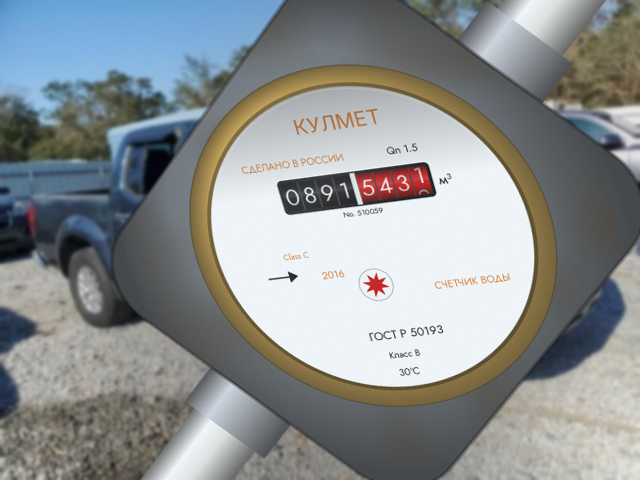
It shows 891.5431m³
